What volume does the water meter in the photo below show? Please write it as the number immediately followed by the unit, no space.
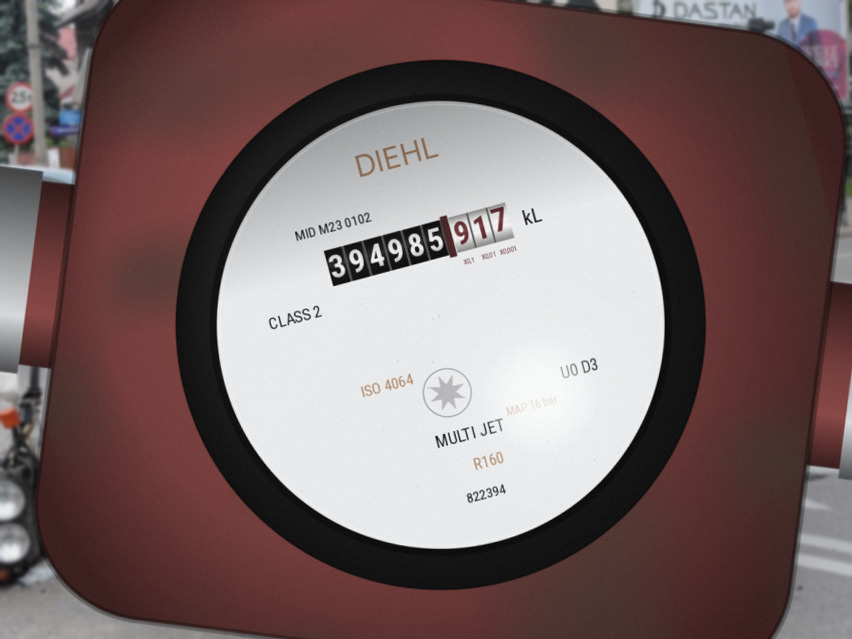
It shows 394985.917kL
